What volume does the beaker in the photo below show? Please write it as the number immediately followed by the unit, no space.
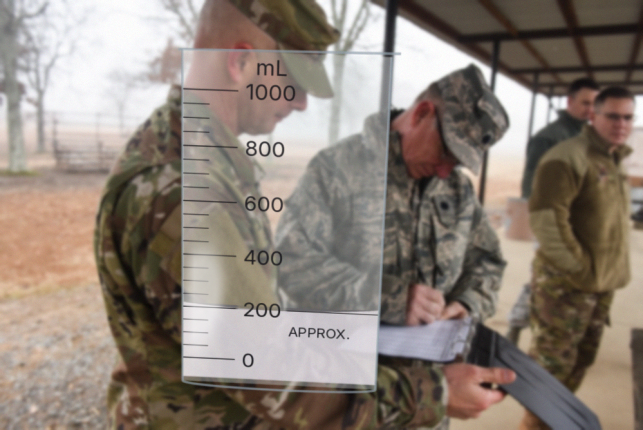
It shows 200mL
